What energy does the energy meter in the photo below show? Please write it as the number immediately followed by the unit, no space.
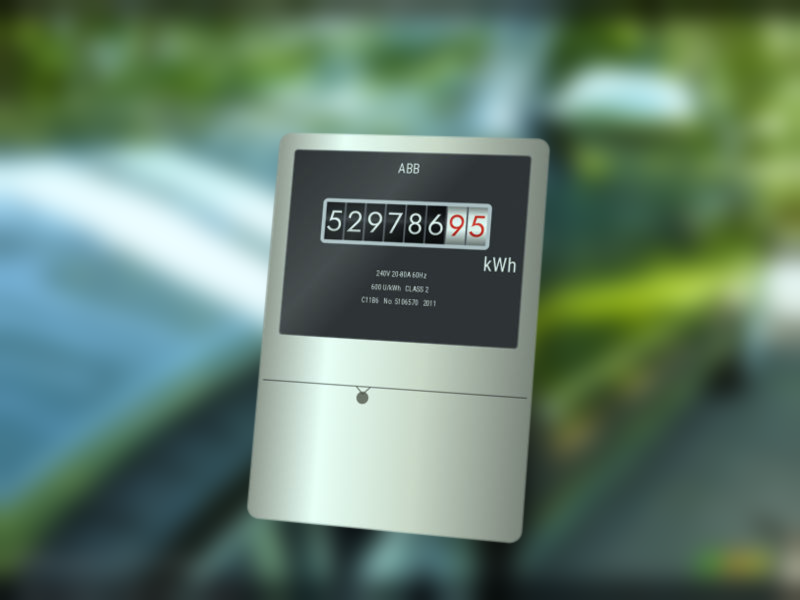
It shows 529786.95kWh
